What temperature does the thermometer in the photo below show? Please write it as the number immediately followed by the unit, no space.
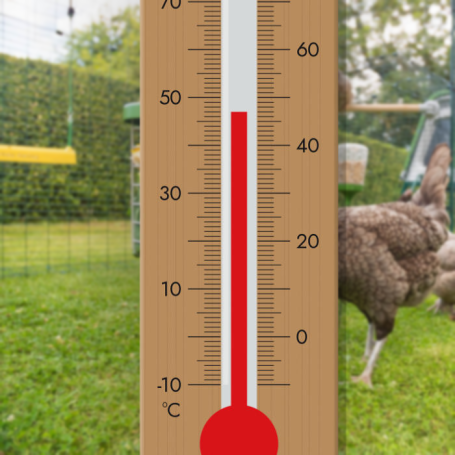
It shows 47°C
